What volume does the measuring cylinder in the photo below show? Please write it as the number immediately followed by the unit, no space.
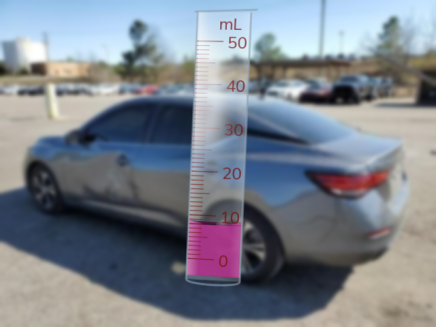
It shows 8mL
